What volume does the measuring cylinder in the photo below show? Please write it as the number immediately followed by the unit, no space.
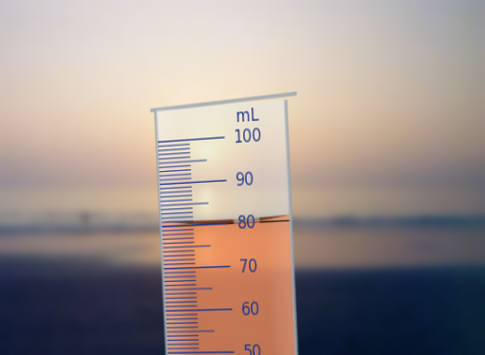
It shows 80mL
